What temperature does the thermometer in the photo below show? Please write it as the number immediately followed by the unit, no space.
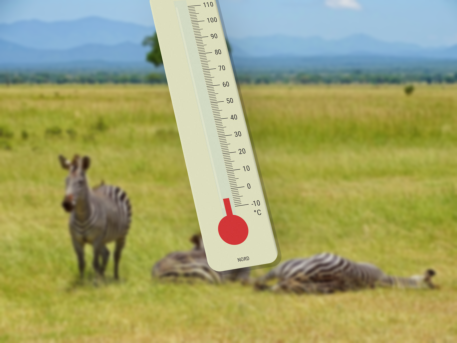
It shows -5°C
